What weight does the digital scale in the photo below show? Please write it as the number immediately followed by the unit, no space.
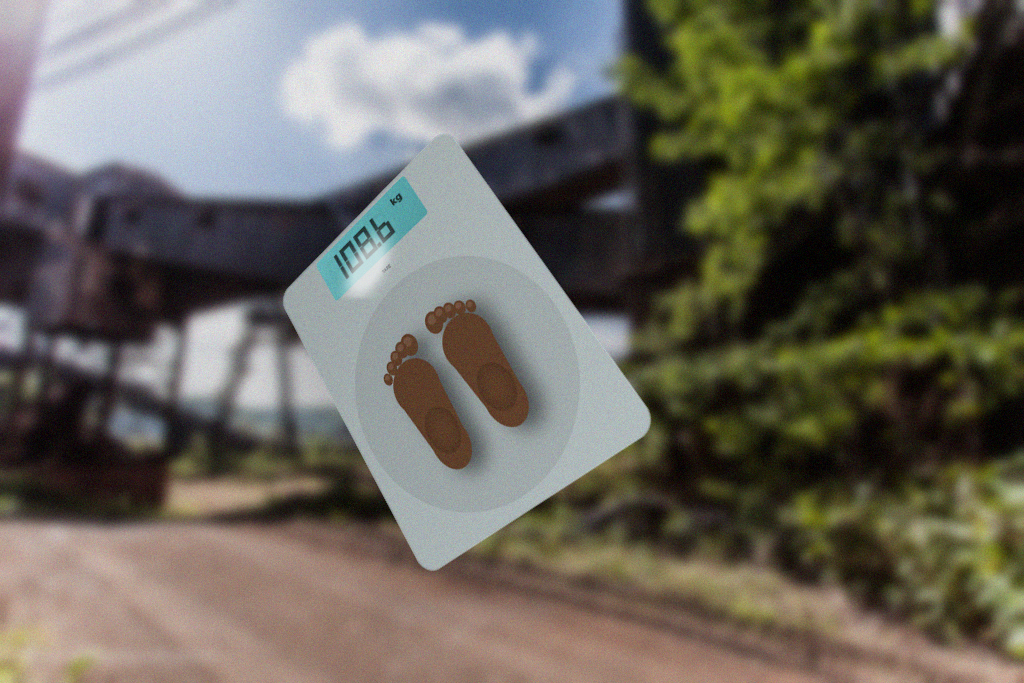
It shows 108.6kg
